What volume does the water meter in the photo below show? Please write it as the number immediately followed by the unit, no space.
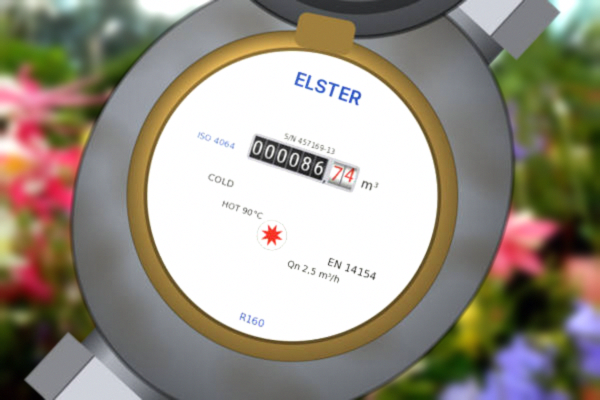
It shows 86.74m³
